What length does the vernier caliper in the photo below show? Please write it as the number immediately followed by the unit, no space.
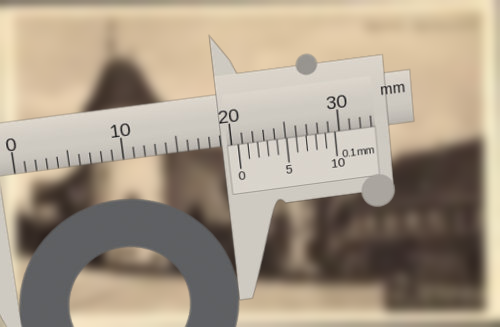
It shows 20.6mm
